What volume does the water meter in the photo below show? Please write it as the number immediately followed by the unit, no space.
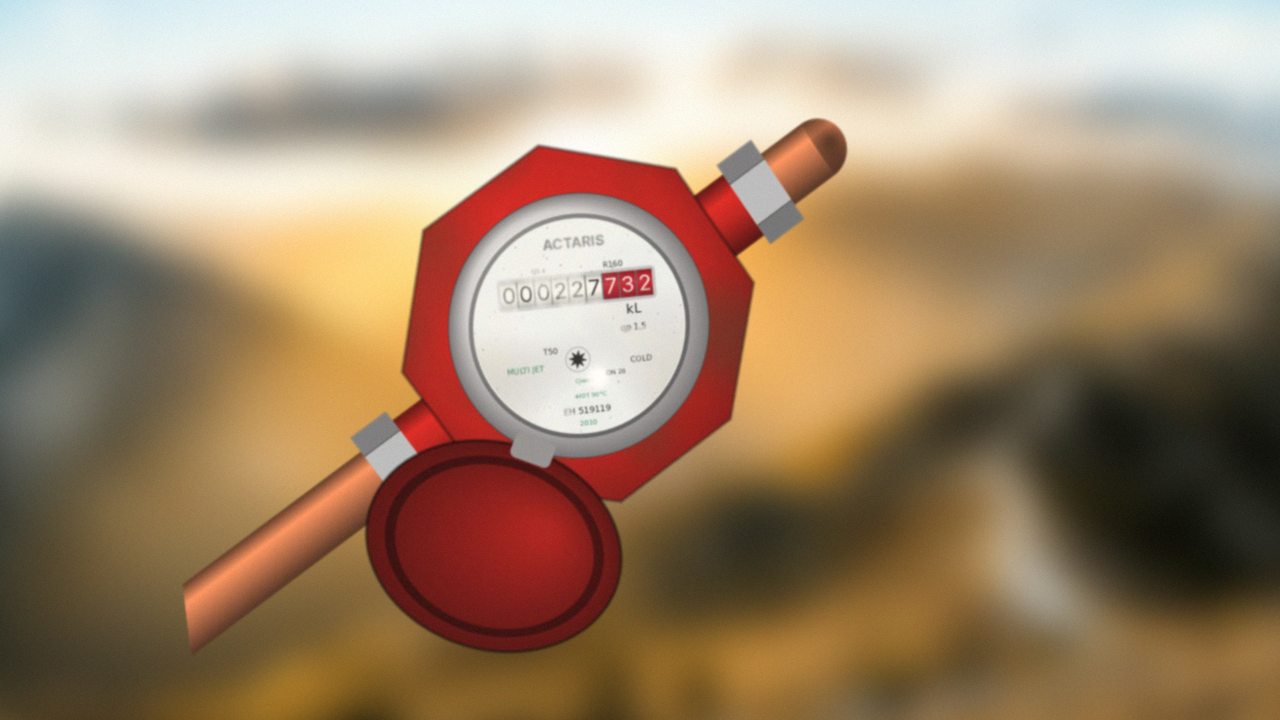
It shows 227.732kL
